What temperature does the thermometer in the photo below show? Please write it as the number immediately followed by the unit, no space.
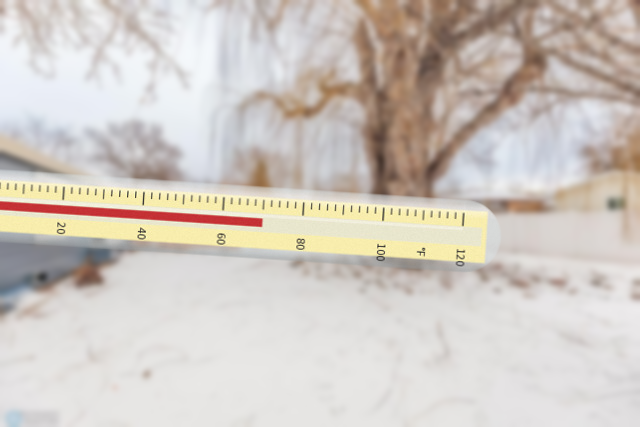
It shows 70°F
